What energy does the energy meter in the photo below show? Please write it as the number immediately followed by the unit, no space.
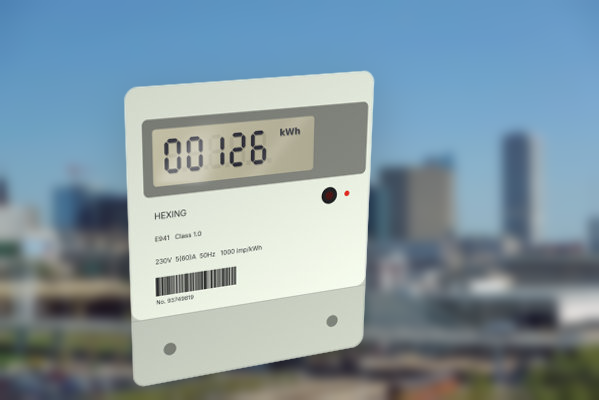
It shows 126kWh
